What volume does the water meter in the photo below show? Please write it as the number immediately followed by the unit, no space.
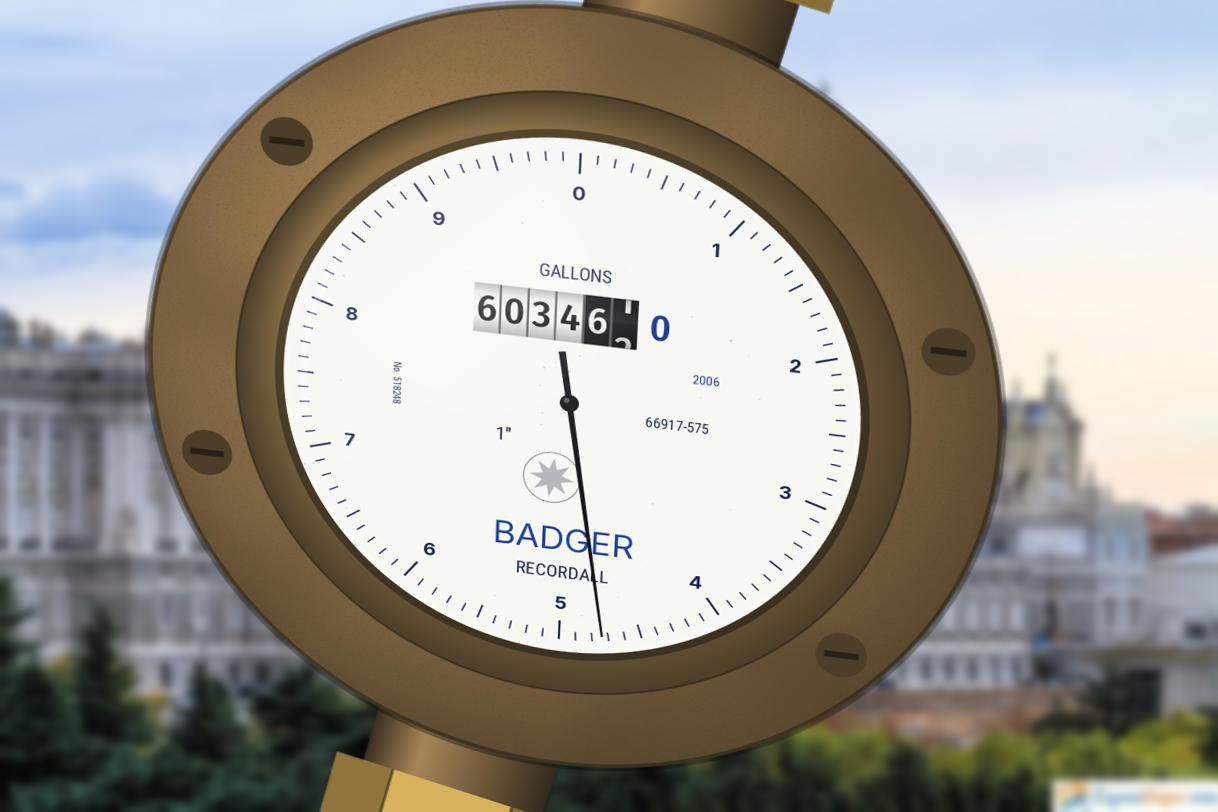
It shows 6034614.7gal
